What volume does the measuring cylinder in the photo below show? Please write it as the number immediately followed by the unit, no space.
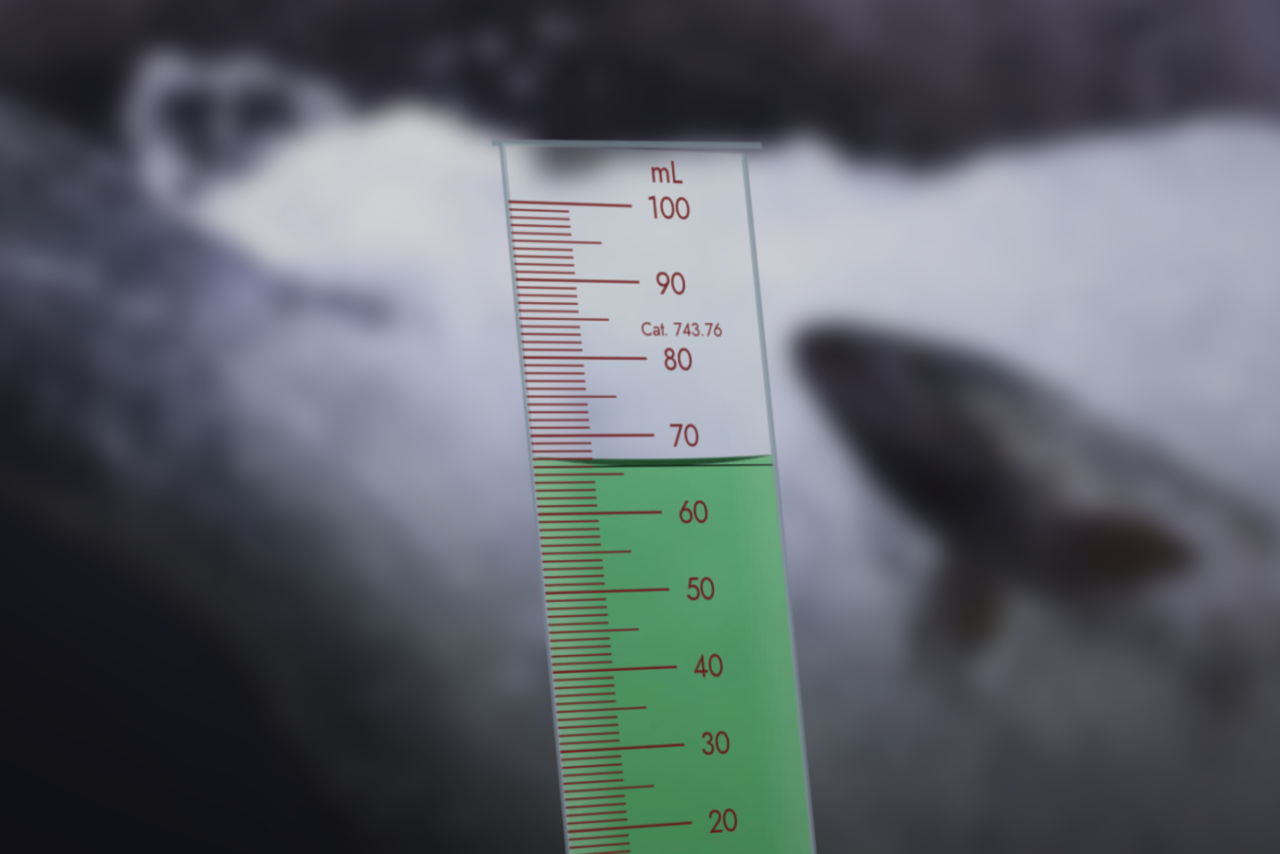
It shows 66mL
